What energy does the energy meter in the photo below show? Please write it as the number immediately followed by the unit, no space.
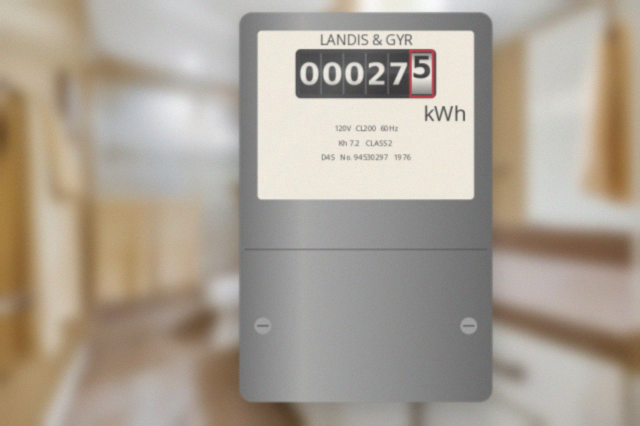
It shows 27.5kWh
